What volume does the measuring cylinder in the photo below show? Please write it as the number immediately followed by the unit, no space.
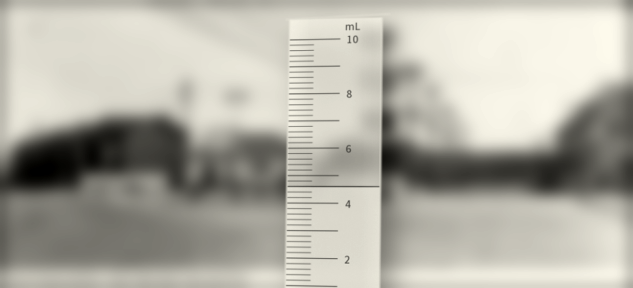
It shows 4.6mL
